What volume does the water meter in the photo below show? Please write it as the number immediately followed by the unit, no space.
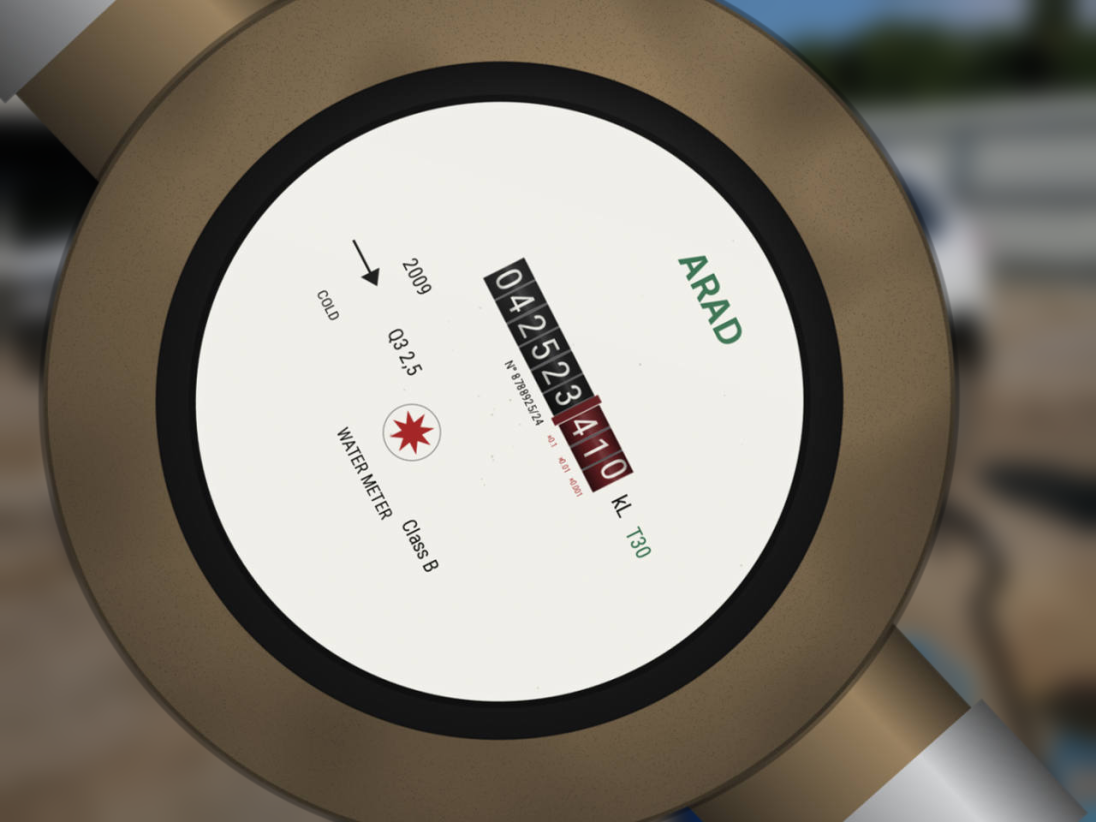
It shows 42523.410kL
